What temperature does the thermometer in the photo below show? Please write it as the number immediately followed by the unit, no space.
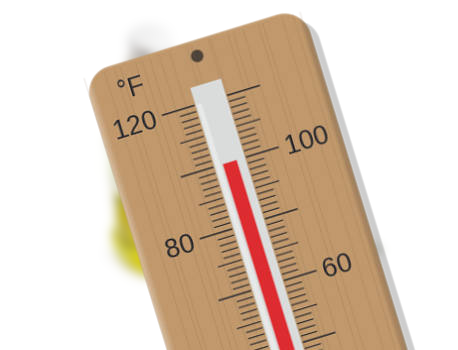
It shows 100°F
